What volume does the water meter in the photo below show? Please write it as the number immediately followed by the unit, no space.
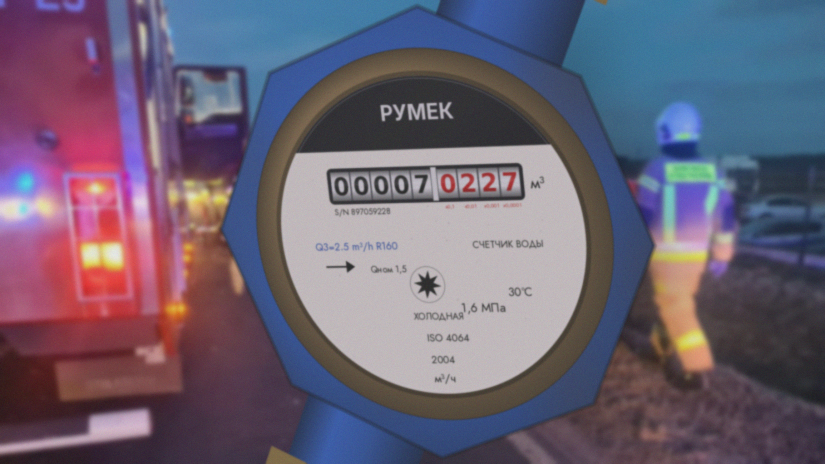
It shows 7.0227m³
